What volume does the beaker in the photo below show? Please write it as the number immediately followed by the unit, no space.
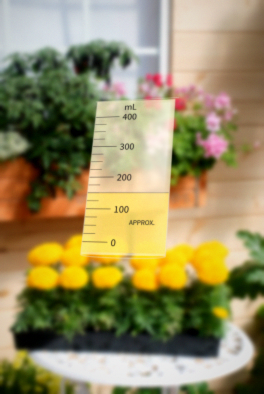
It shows 150mL
